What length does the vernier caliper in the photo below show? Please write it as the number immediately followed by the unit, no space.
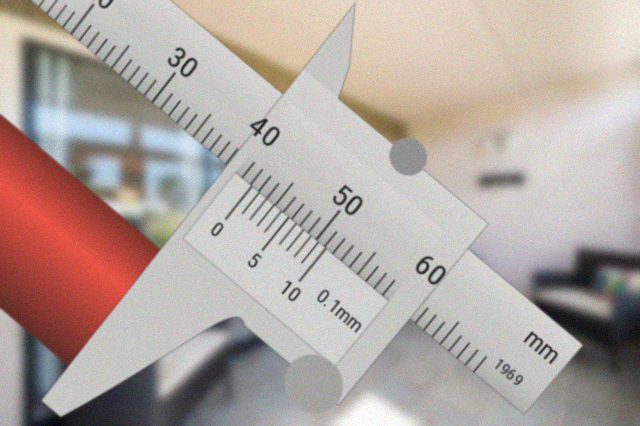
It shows 42.2mm
